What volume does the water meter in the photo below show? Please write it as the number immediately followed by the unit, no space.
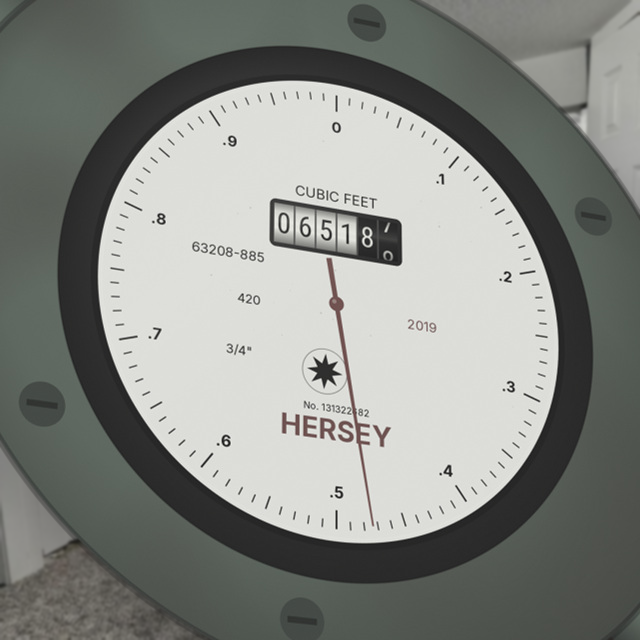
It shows 65187.47ft³
